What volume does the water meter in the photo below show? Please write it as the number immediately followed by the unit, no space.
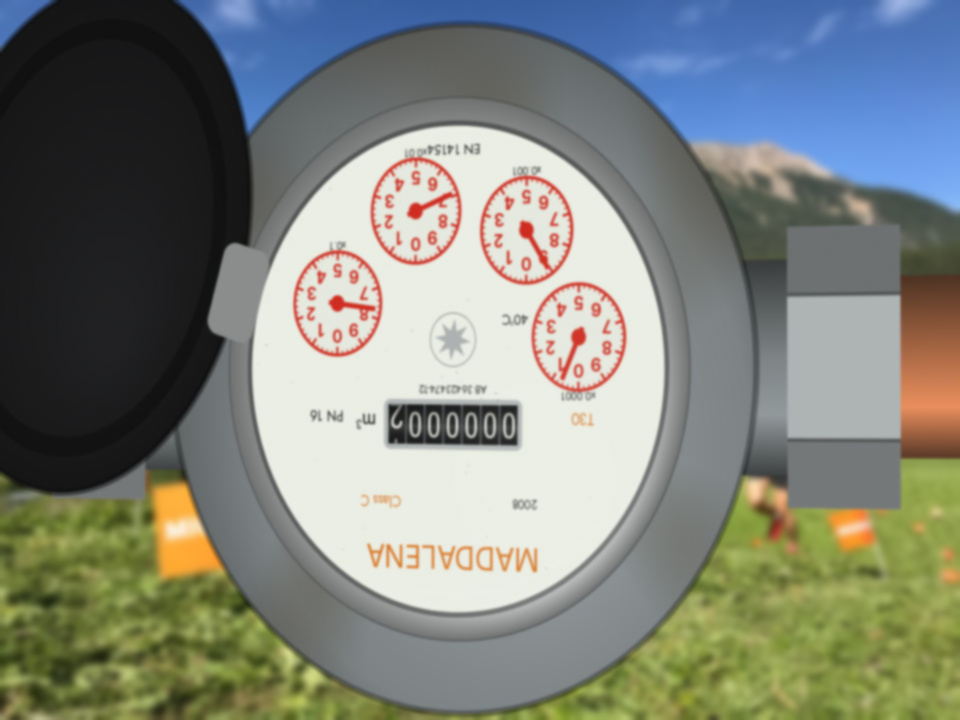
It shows 1.7690m³
